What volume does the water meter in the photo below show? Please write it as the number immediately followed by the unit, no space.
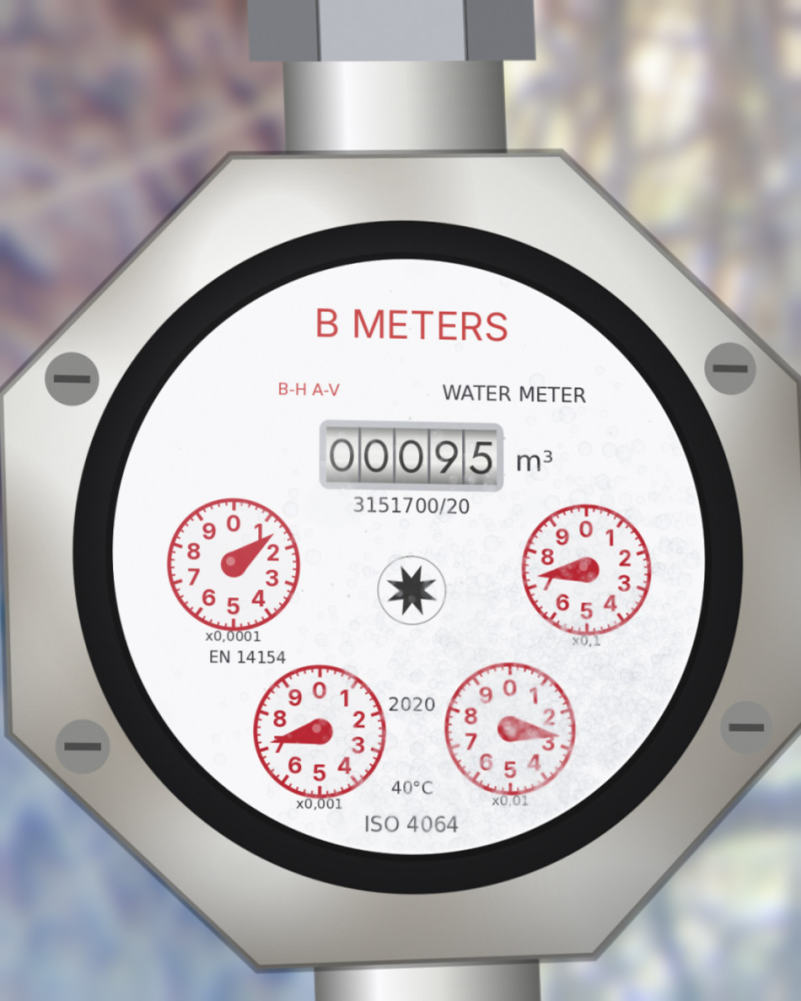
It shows 95.7271m³
